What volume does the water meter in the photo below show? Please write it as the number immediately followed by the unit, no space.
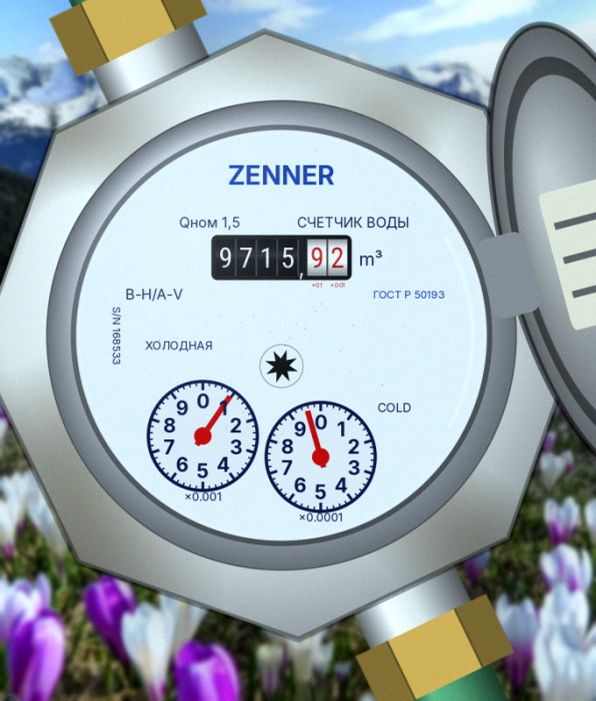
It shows 9715.9209m³
